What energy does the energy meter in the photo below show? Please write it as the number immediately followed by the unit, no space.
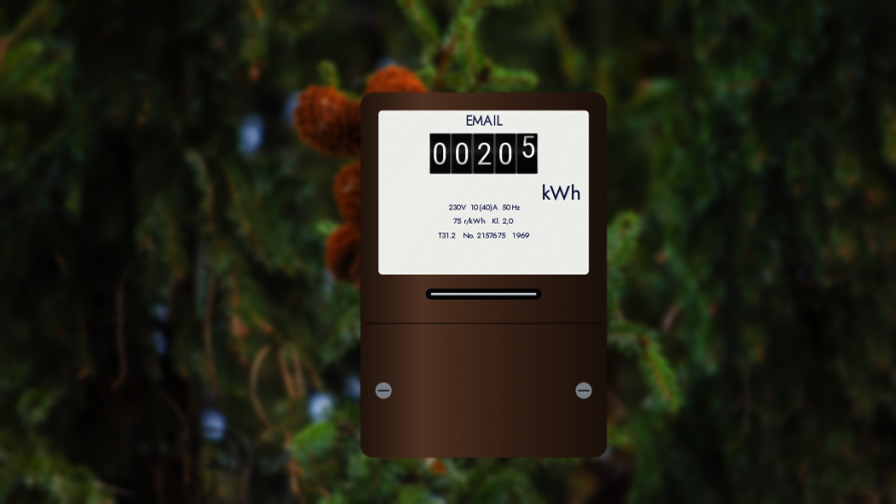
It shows 205kWh
